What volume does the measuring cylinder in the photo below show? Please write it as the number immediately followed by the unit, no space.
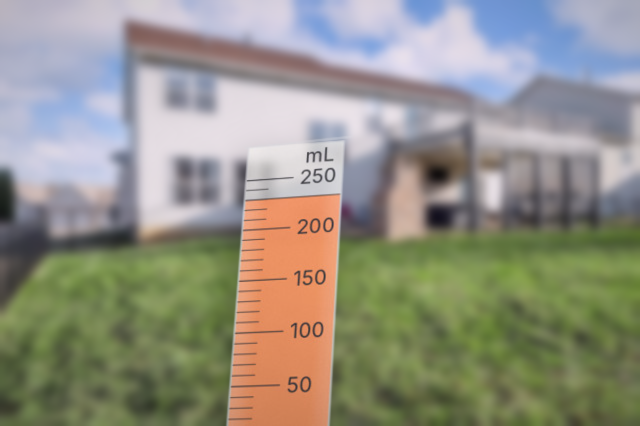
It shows 230mL
